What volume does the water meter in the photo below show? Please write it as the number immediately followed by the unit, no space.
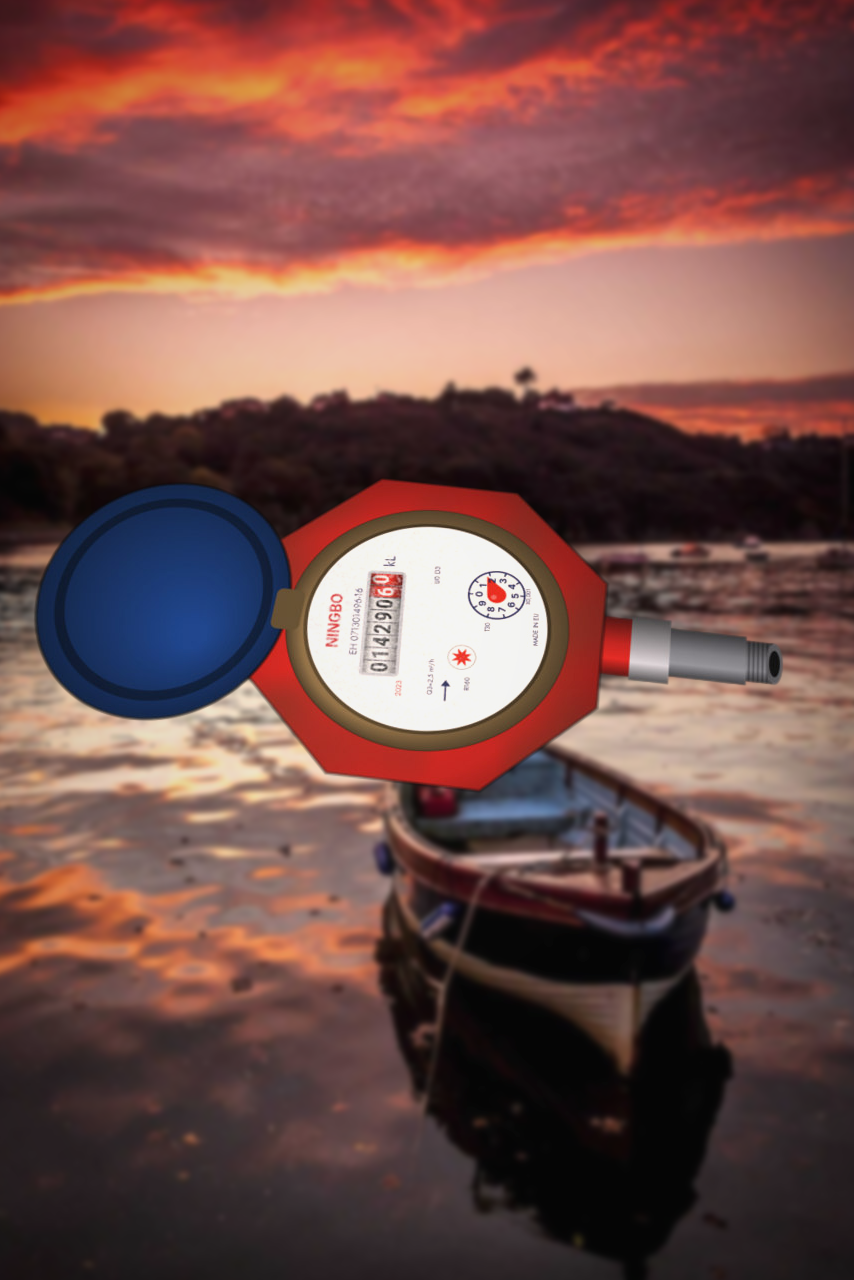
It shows 14290.601kL
